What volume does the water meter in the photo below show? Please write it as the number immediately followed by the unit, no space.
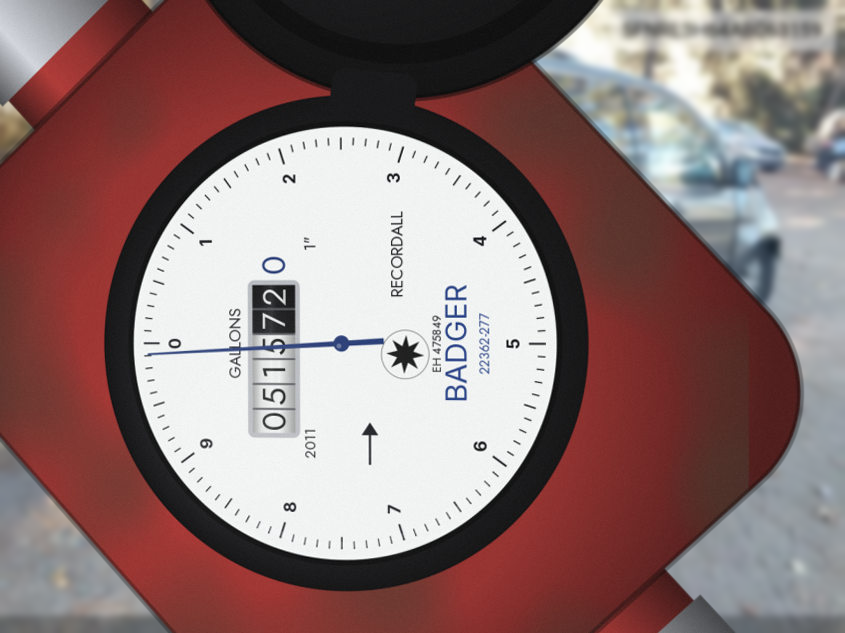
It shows 515719.9gal
